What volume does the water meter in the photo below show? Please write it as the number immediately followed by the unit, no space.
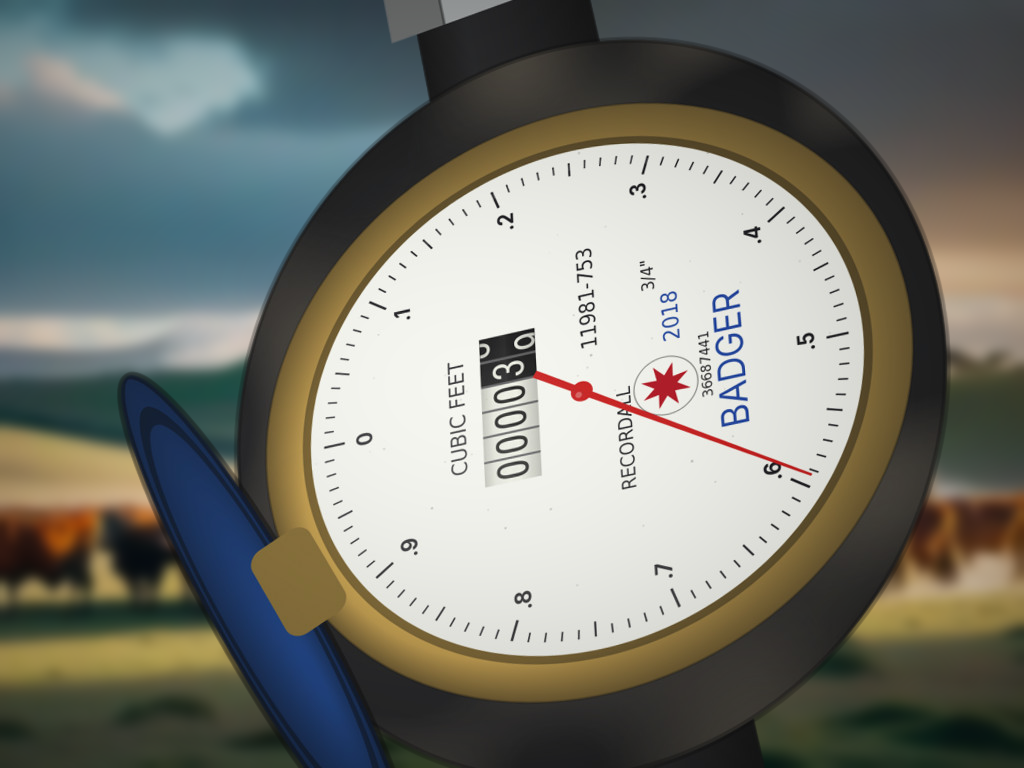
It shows 38.59ft³
